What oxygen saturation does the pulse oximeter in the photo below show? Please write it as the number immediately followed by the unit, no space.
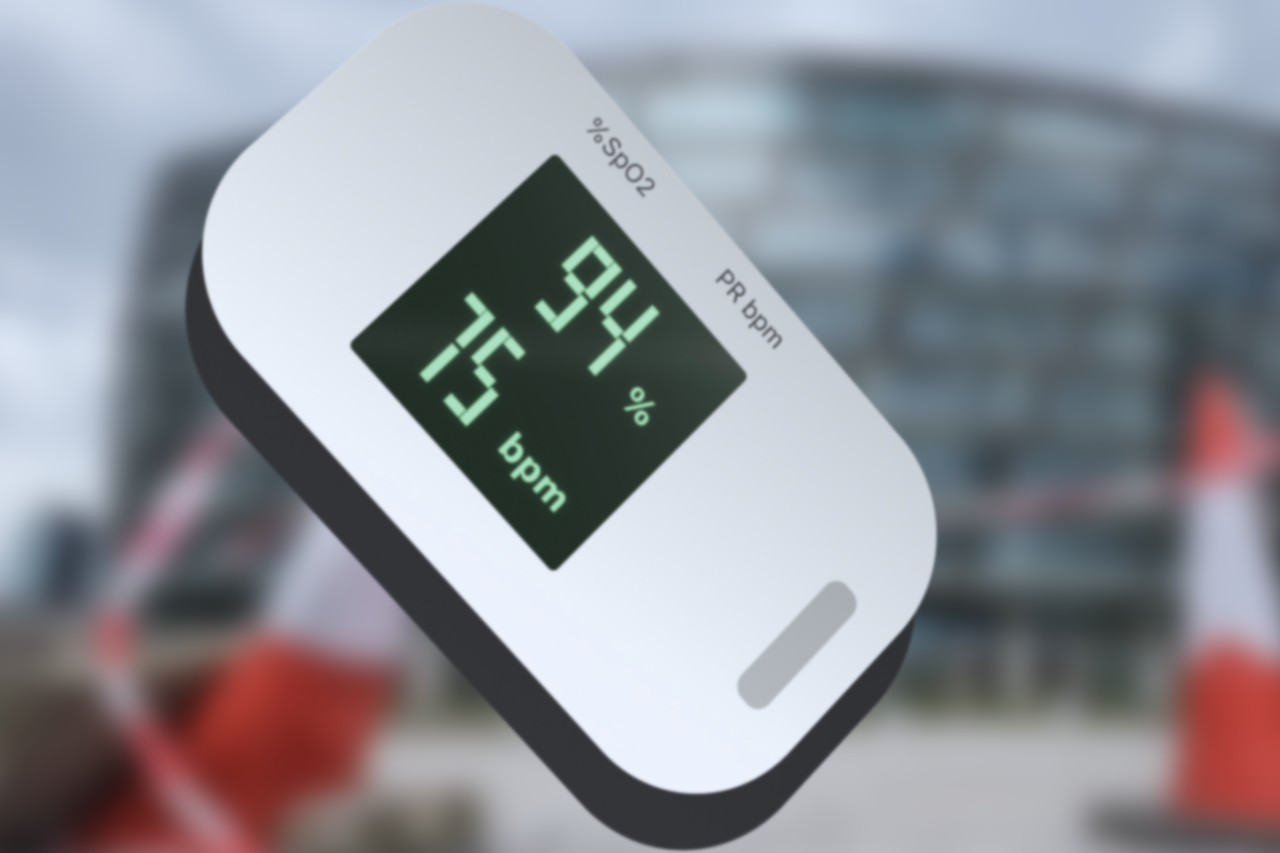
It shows 94%
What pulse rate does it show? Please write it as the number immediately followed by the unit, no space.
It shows 75bpm
